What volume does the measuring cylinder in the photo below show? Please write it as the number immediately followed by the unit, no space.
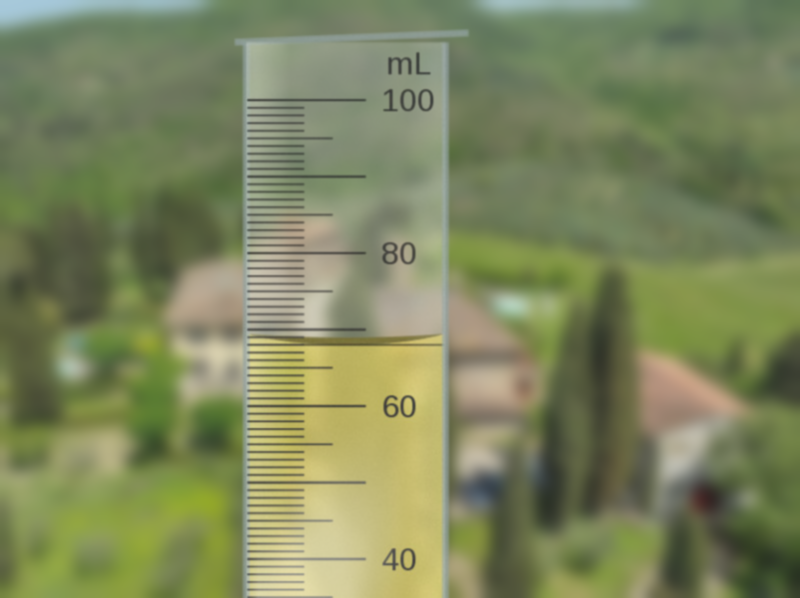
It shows 68mL
